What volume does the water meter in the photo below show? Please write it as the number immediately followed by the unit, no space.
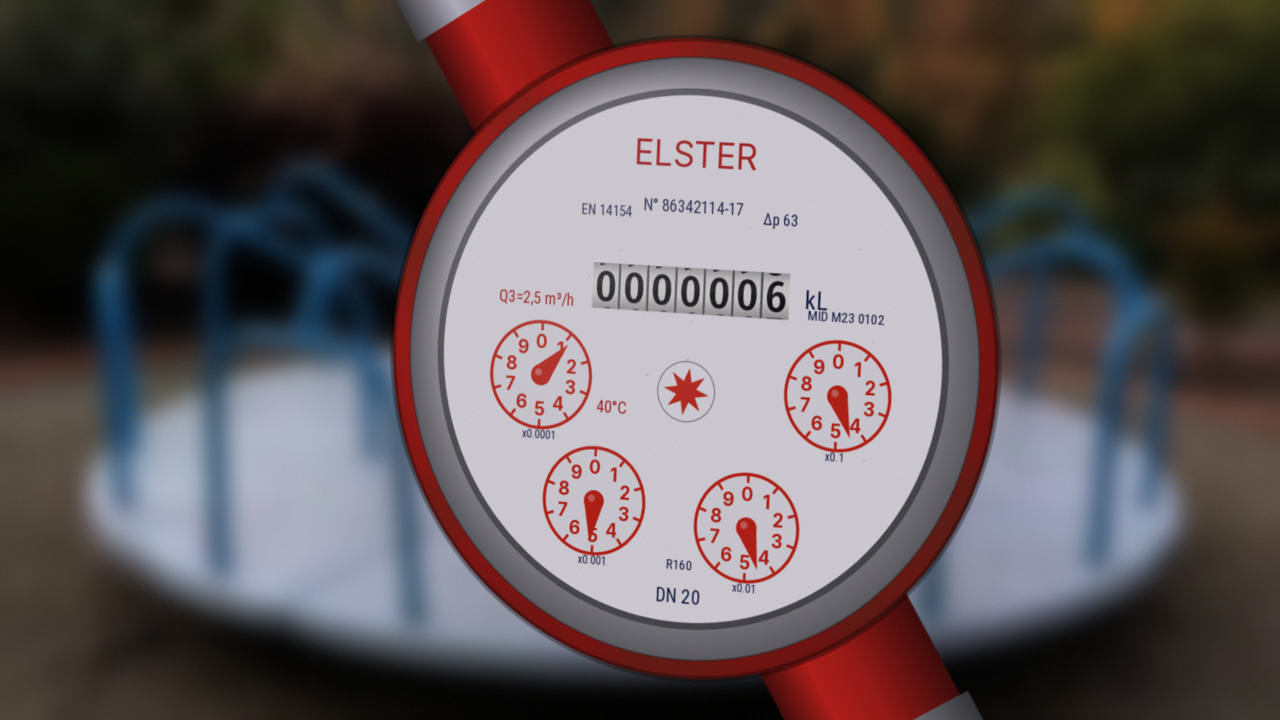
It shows 6.4451kL
